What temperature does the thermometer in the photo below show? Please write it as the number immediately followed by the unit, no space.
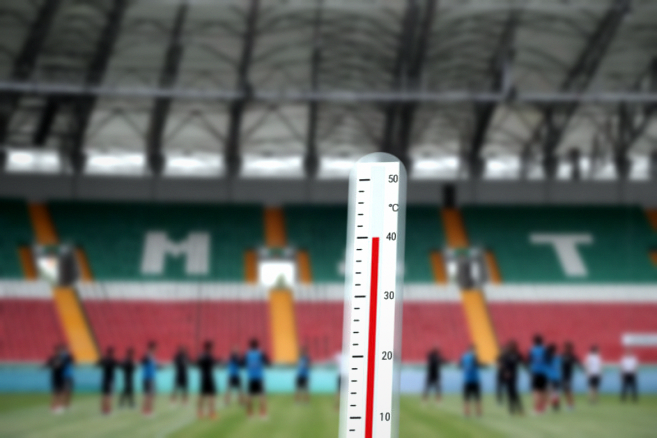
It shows 40°C
